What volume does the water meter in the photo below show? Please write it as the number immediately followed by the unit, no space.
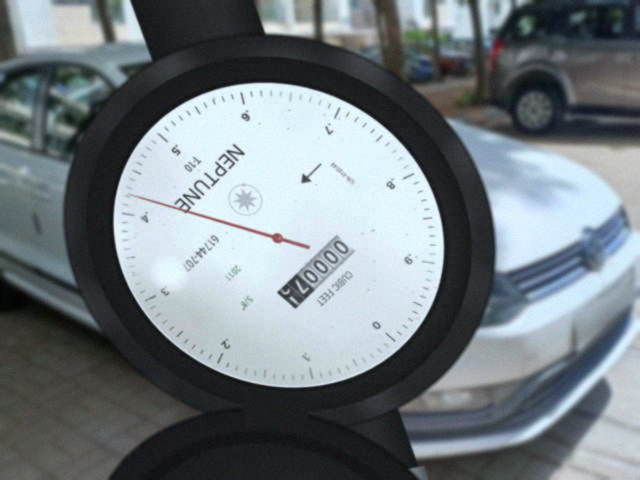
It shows 71.42ft³
